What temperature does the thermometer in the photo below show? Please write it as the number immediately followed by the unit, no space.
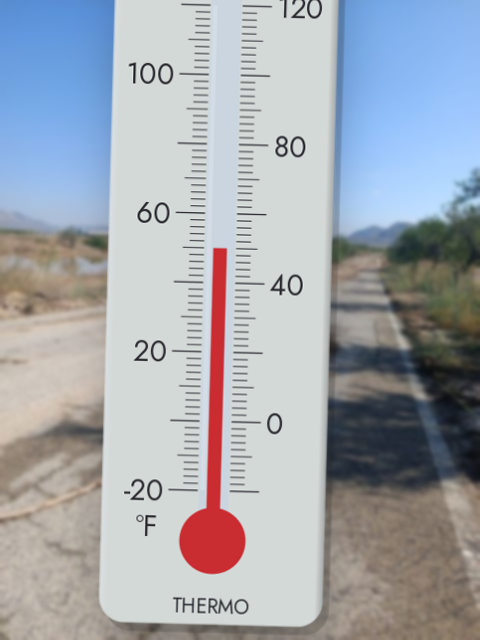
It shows 50°F
